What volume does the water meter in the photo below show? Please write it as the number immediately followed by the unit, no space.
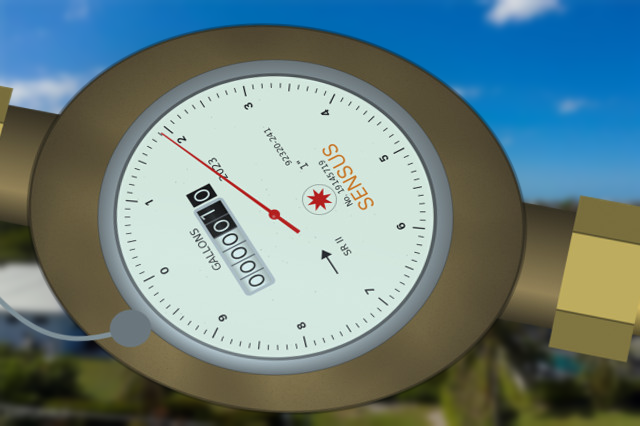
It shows 11.9gal
